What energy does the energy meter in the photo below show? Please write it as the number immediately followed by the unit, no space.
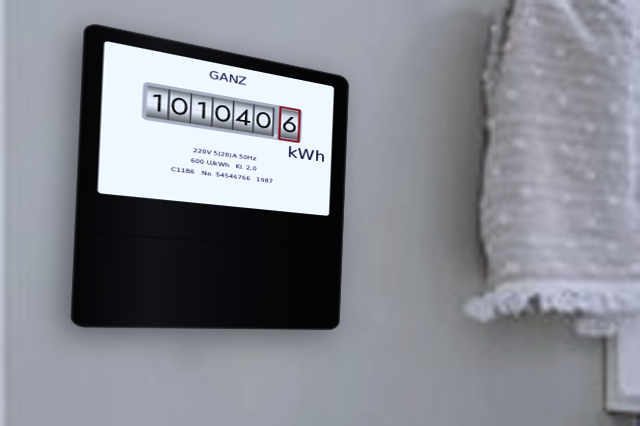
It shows 101040.6kWh
